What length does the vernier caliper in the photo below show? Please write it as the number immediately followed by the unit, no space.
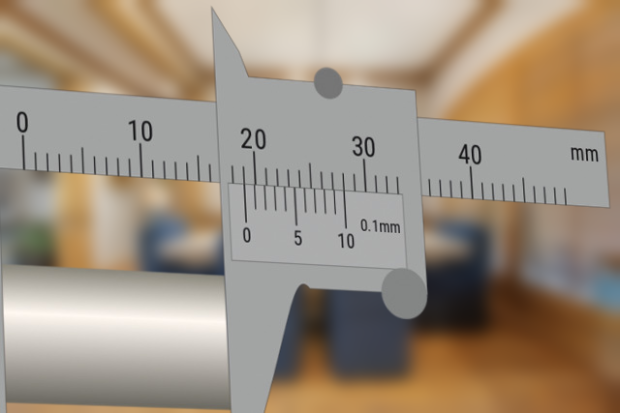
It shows 19.0mm
